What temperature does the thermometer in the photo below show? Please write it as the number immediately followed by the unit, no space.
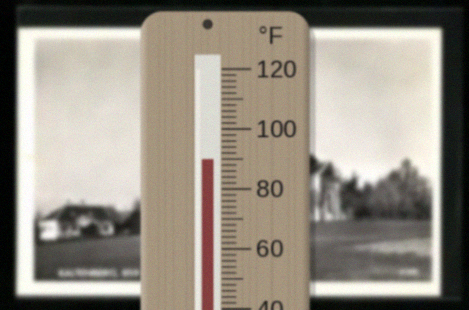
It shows 90°F
